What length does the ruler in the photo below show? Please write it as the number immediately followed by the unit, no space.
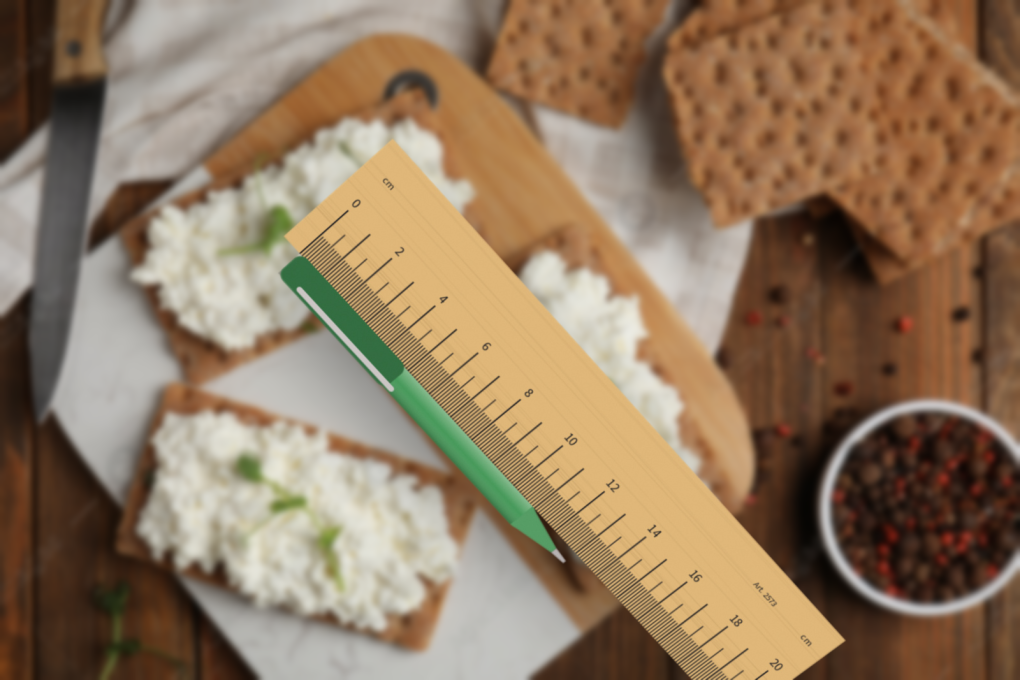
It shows 13cm
